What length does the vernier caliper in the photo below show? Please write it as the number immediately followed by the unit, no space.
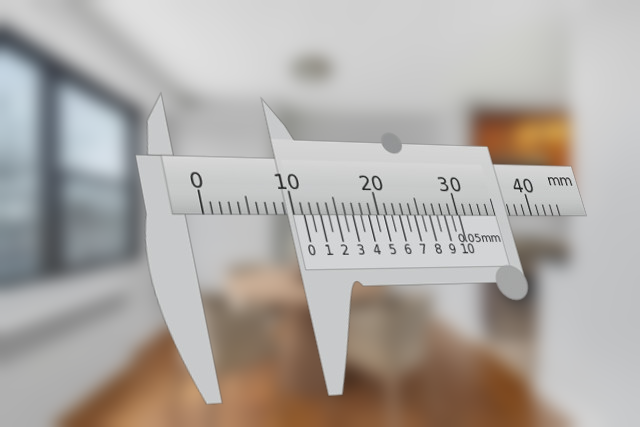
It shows 11.2mm
